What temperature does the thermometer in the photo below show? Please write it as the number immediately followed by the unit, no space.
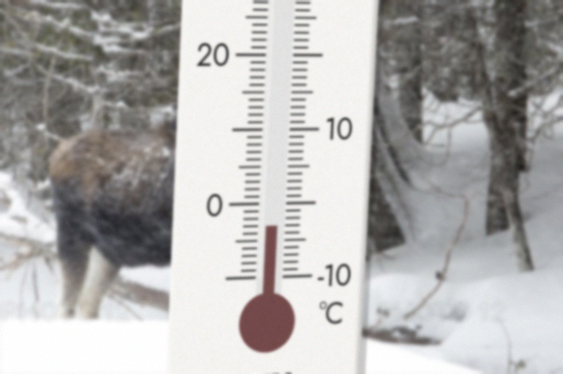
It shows -3°C
